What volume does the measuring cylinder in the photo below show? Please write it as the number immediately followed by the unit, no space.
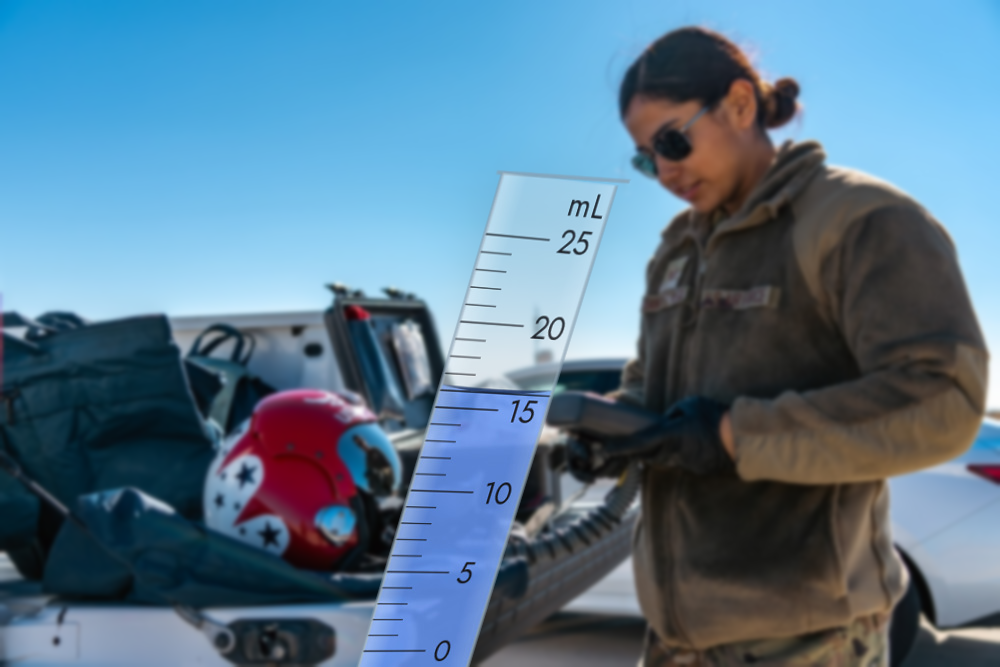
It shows 16mL
